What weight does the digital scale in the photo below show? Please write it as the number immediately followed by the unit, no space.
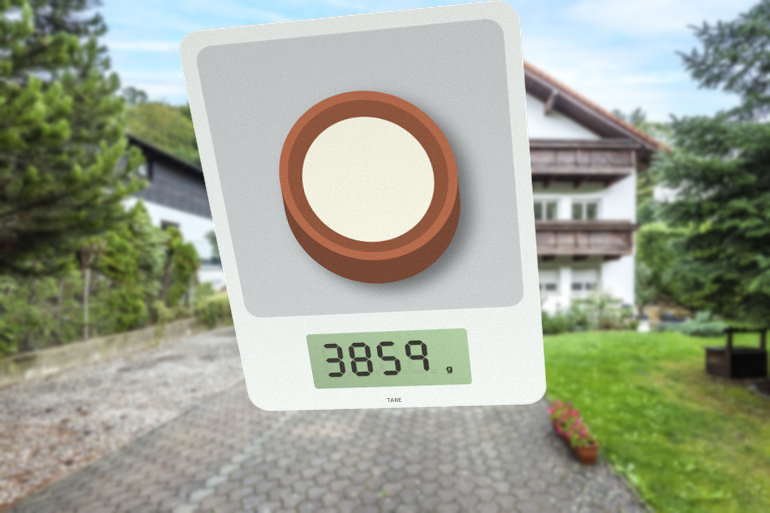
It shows 3859g
